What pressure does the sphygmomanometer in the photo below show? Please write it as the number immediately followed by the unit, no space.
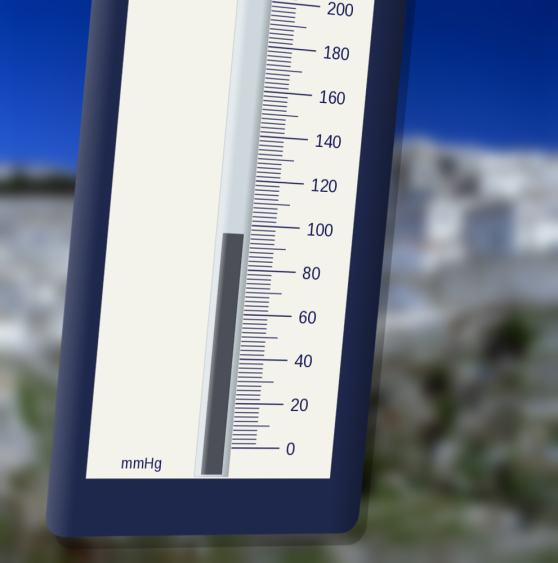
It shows 96mmHg
